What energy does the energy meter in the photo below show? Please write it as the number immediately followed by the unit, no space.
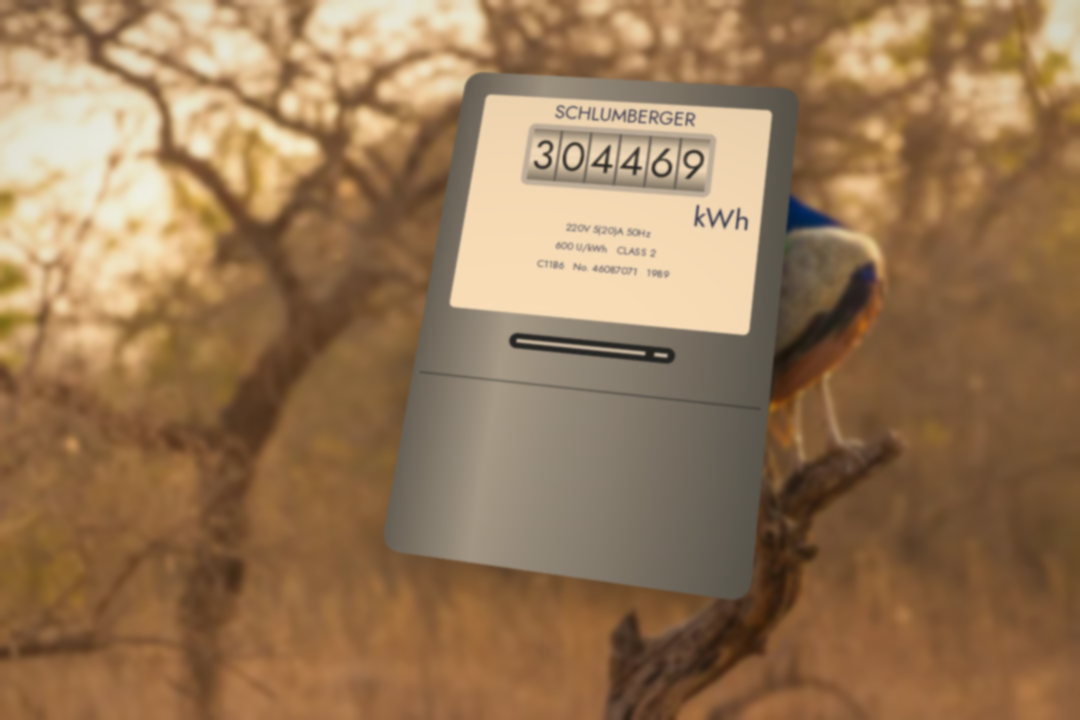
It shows 304469kWh
